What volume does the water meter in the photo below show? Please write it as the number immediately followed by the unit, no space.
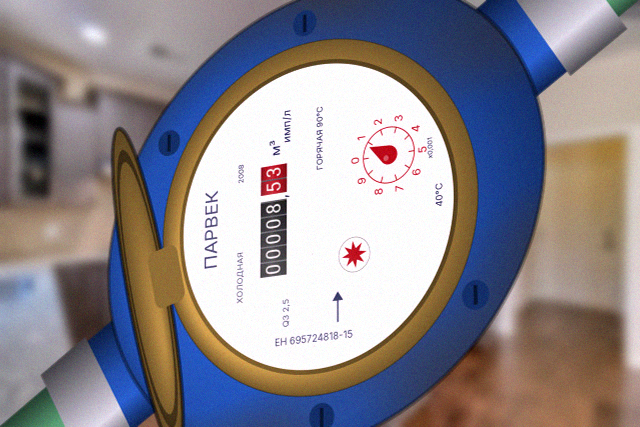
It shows 8.530m³
